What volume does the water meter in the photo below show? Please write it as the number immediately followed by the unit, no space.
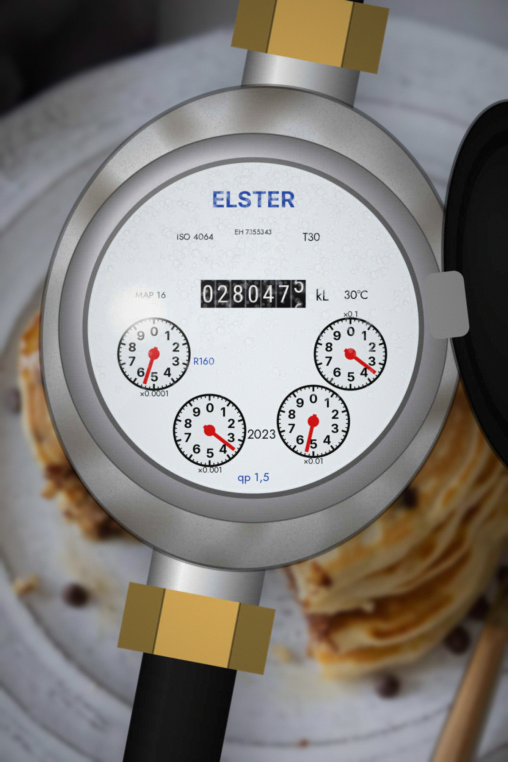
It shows 280475.3535kL
